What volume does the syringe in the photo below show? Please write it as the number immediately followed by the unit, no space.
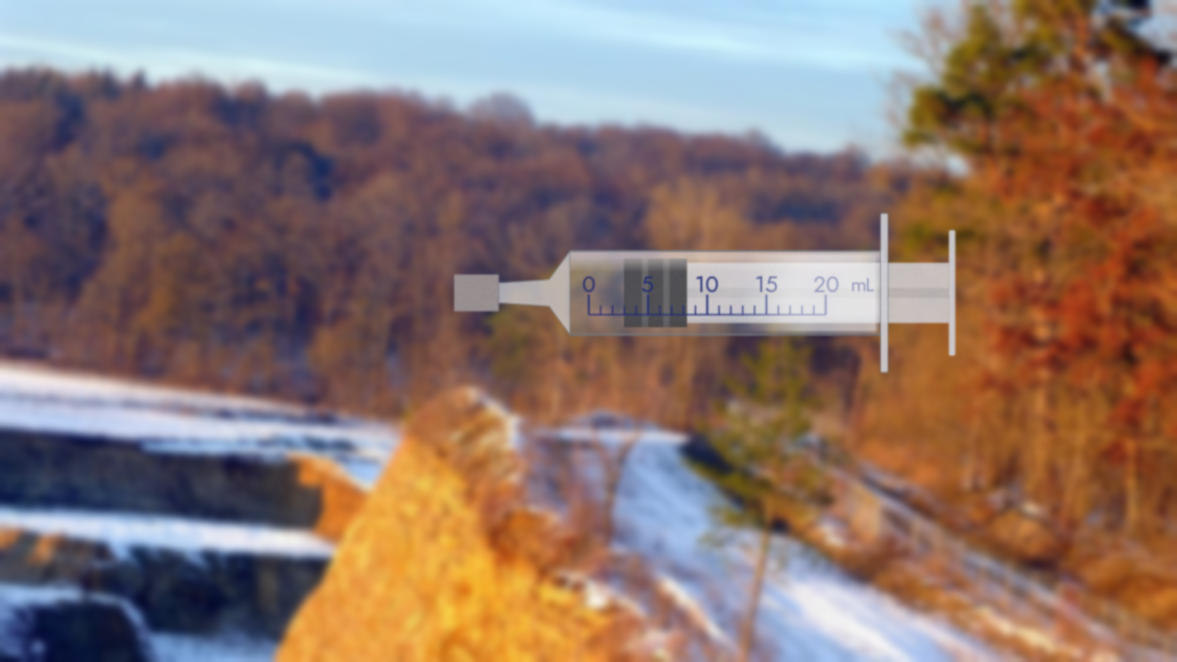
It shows 3mL
